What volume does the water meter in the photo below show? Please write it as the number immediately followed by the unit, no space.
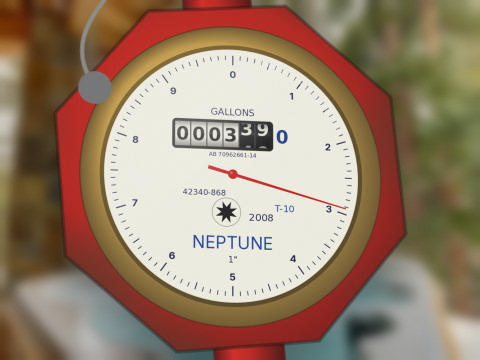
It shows 3392.9gal
